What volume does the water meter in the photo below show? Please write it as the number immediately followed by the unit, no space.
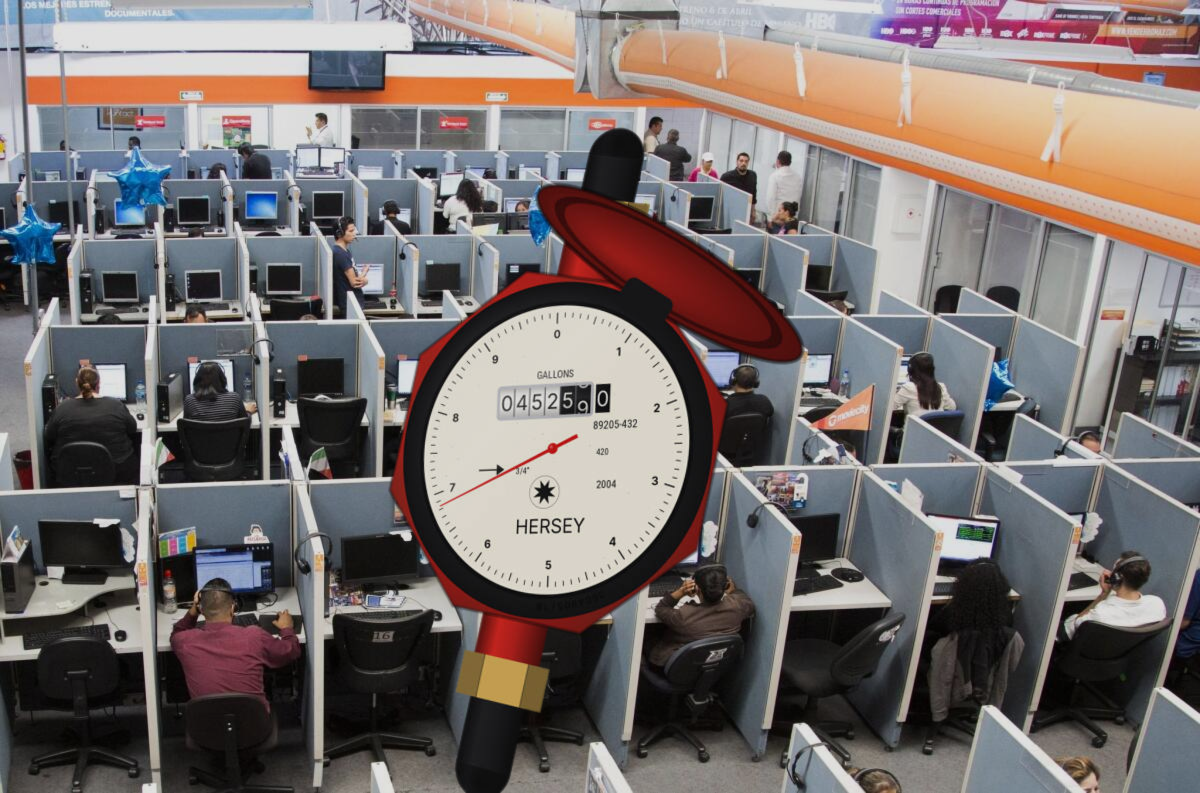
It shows 452586.8gal
